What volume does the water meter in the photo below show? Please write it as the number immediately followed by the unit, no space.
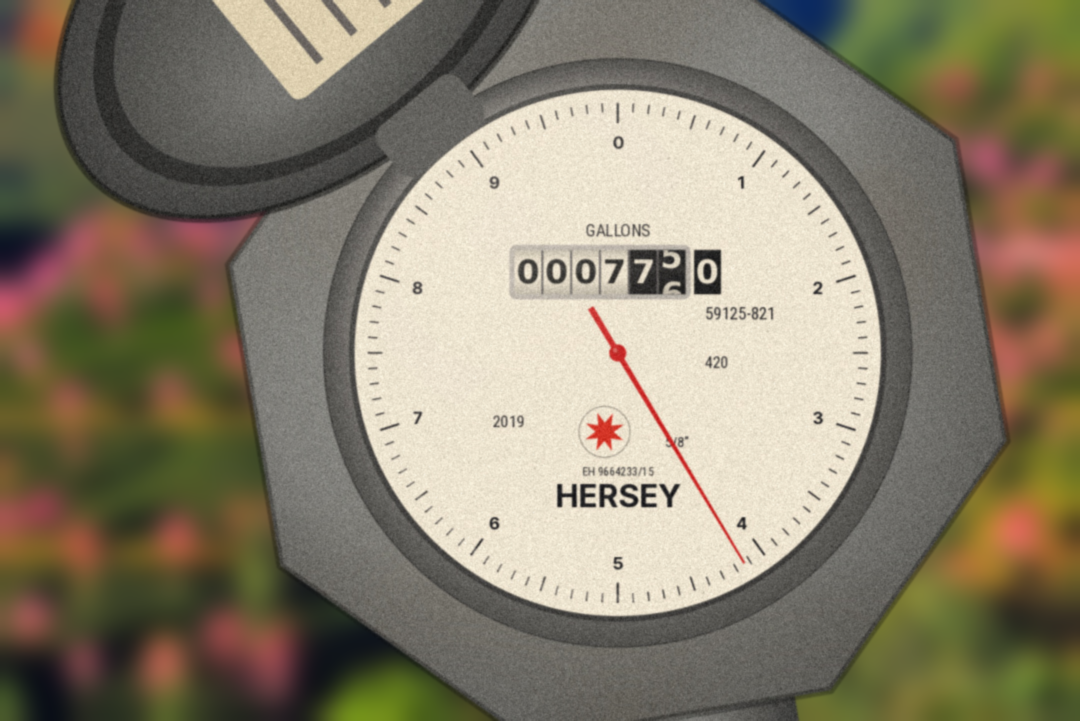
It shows 7754.1gal
